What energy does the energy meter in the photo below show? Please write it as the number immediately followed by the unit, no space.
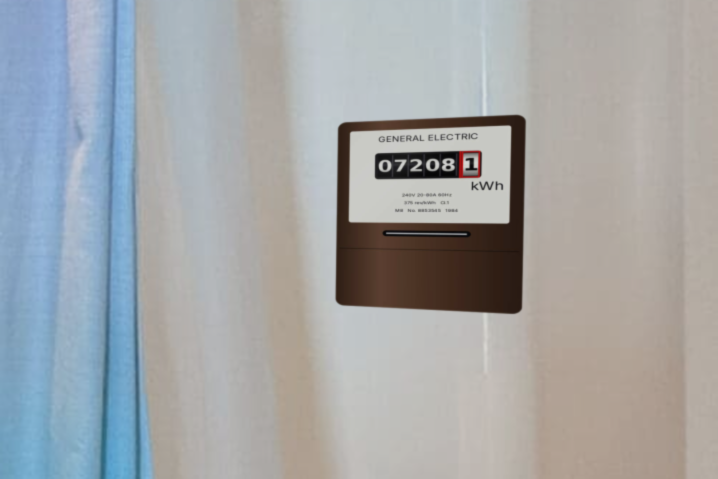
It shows 7208.1kWh
